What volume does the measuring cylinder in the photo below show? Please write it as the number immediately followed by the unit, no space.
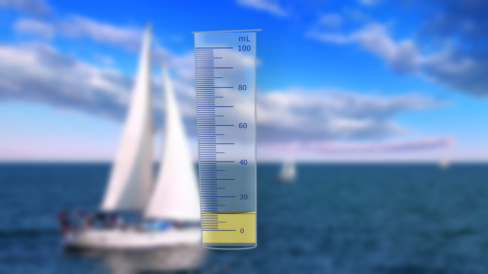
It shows 10mL
